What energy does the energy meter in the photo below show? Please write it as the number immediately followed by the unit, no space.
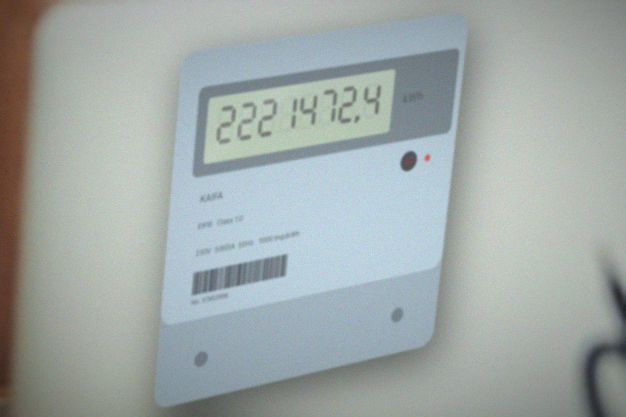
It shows 2221472.4kWh
